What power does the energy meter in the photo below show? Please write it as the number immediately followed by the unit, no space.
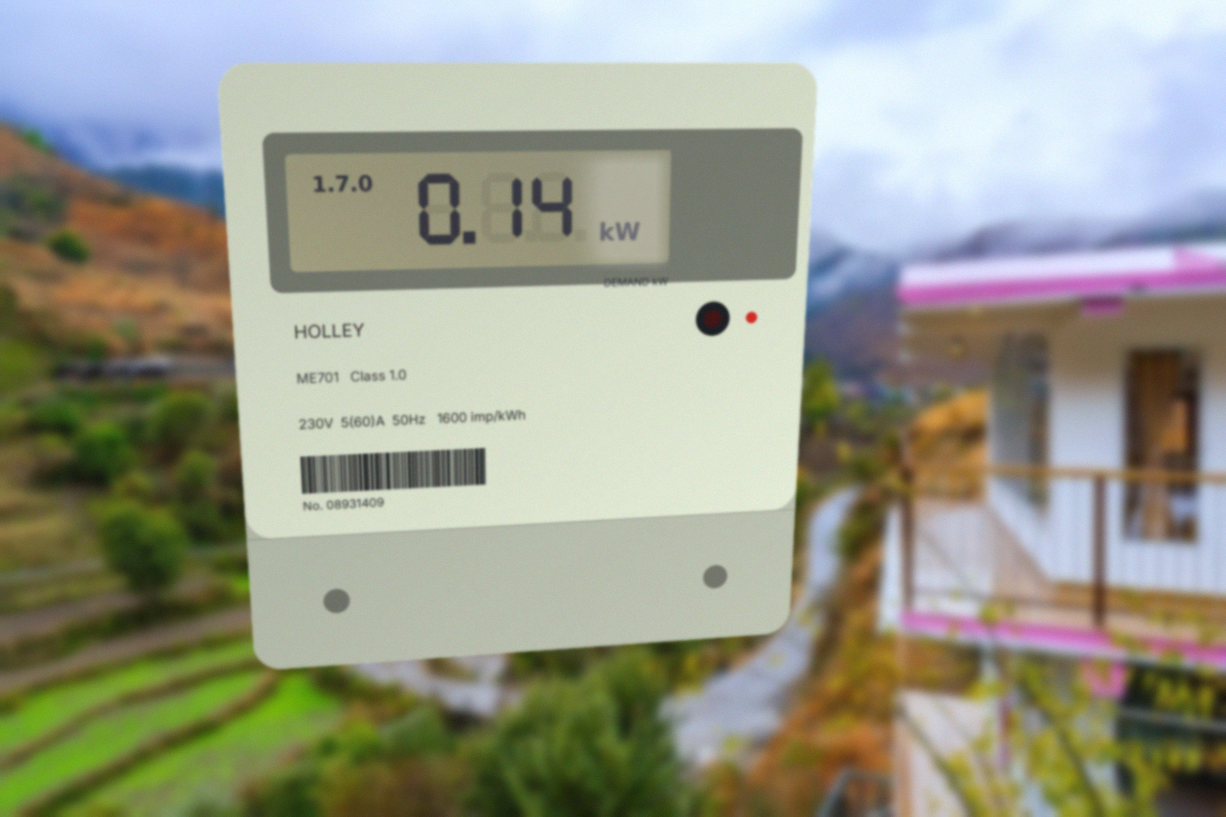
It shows 0.14kW
